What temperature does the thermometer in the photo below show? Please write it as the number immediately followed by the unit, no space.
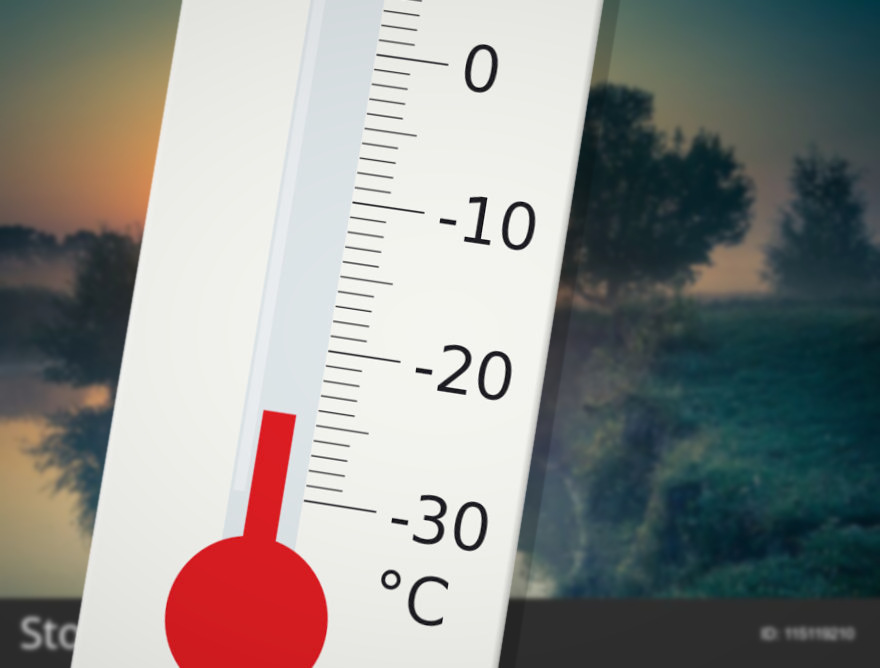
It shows -24.5°C
